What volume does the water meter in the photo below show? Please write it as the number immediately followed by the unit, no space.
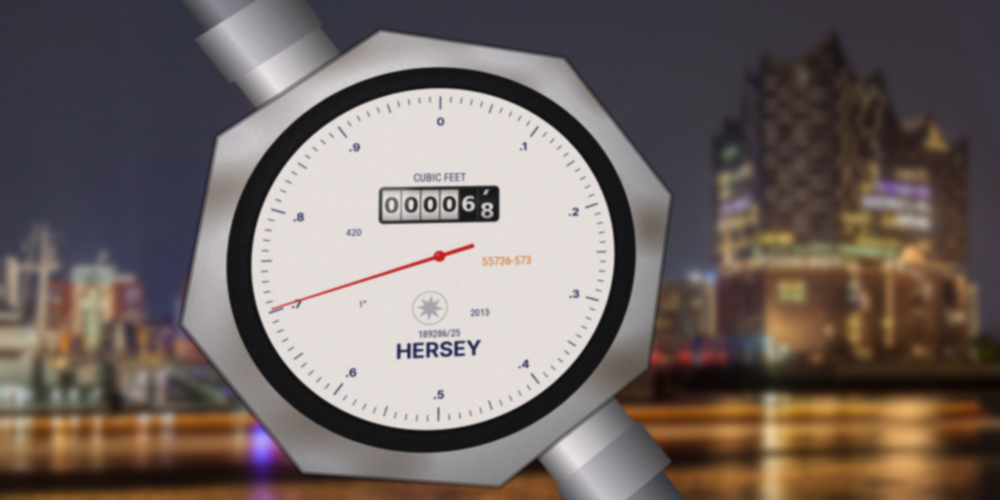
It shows 67.70ft³
